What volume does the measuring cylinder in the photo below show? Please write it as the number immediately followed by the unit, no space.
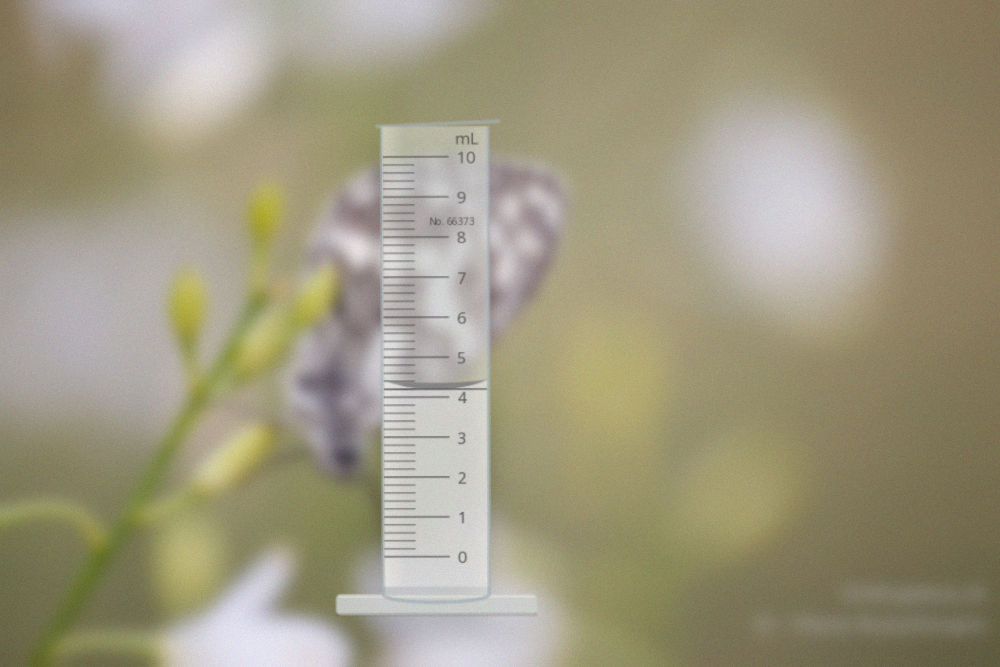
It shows 4.2mL
